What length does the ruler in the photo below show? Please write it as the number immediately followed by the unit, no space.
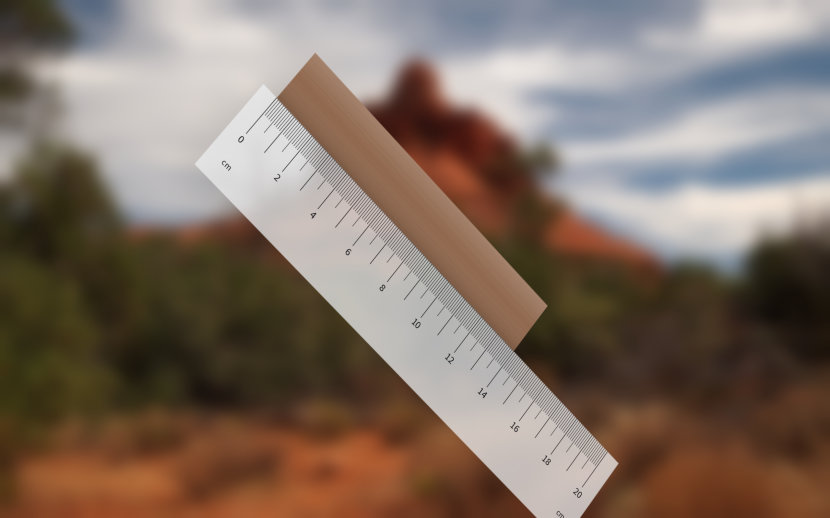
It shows 14cm
